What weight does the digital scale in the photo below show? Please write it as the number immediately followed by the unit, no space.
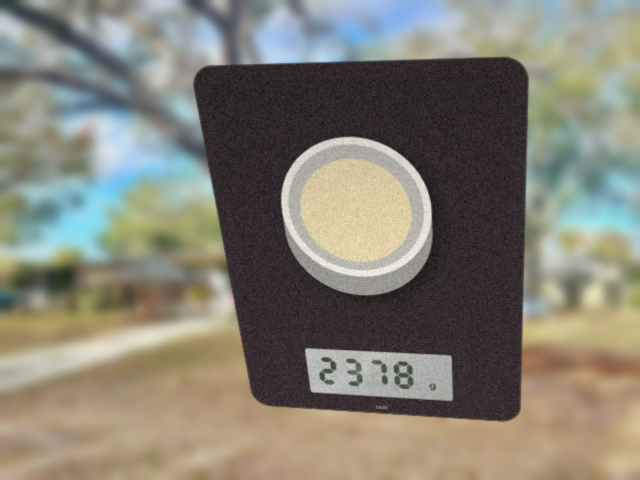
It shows 2378g
